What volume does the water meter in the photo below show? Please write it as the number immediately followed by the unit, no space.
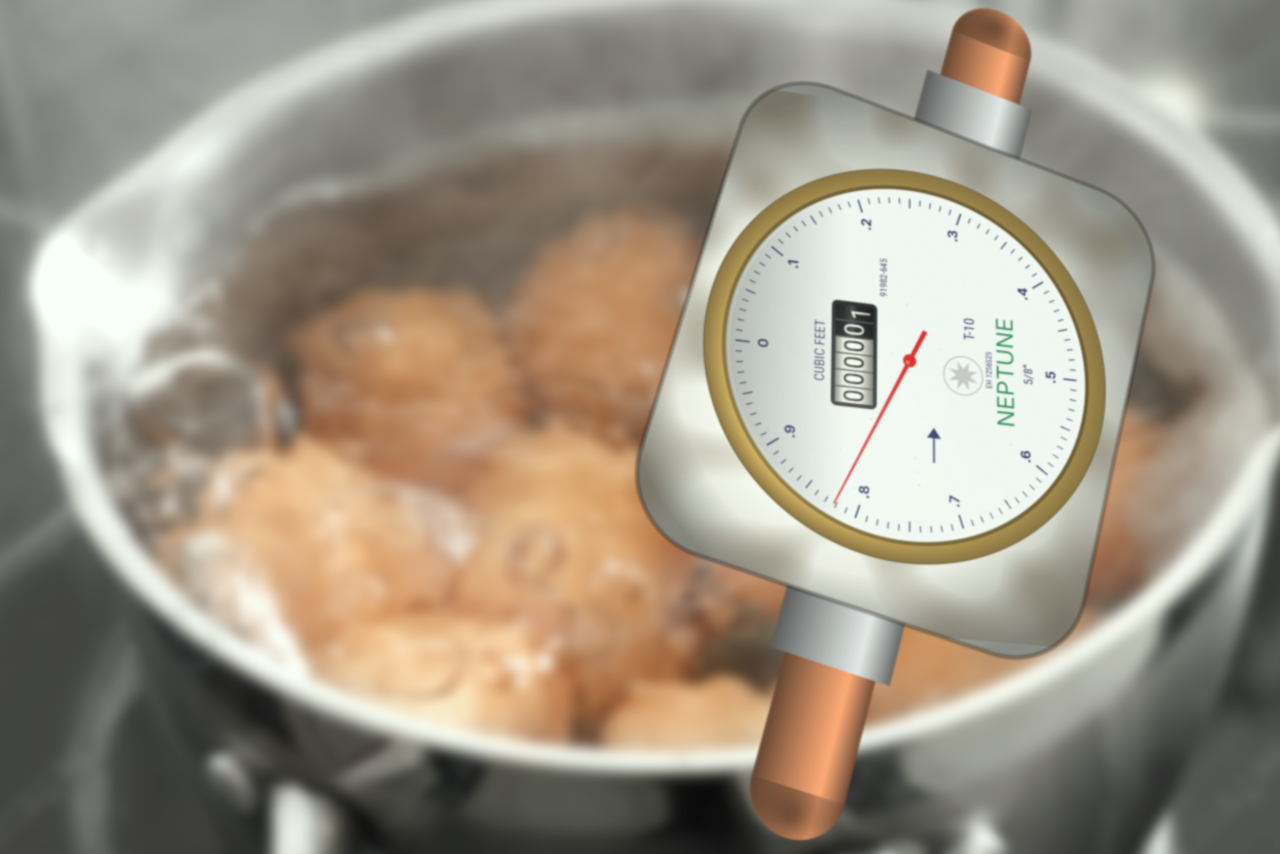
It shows 0.82ft³
